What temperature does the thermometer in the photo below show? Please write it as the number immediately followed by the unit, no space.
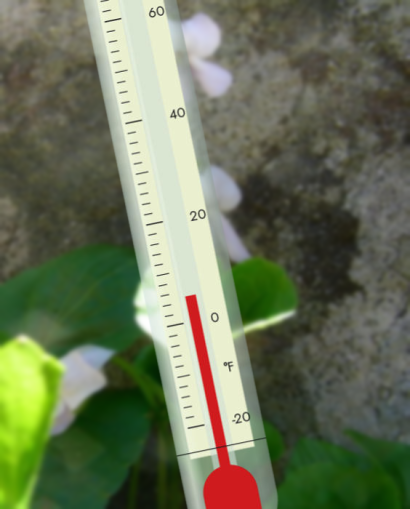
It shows 5°F
